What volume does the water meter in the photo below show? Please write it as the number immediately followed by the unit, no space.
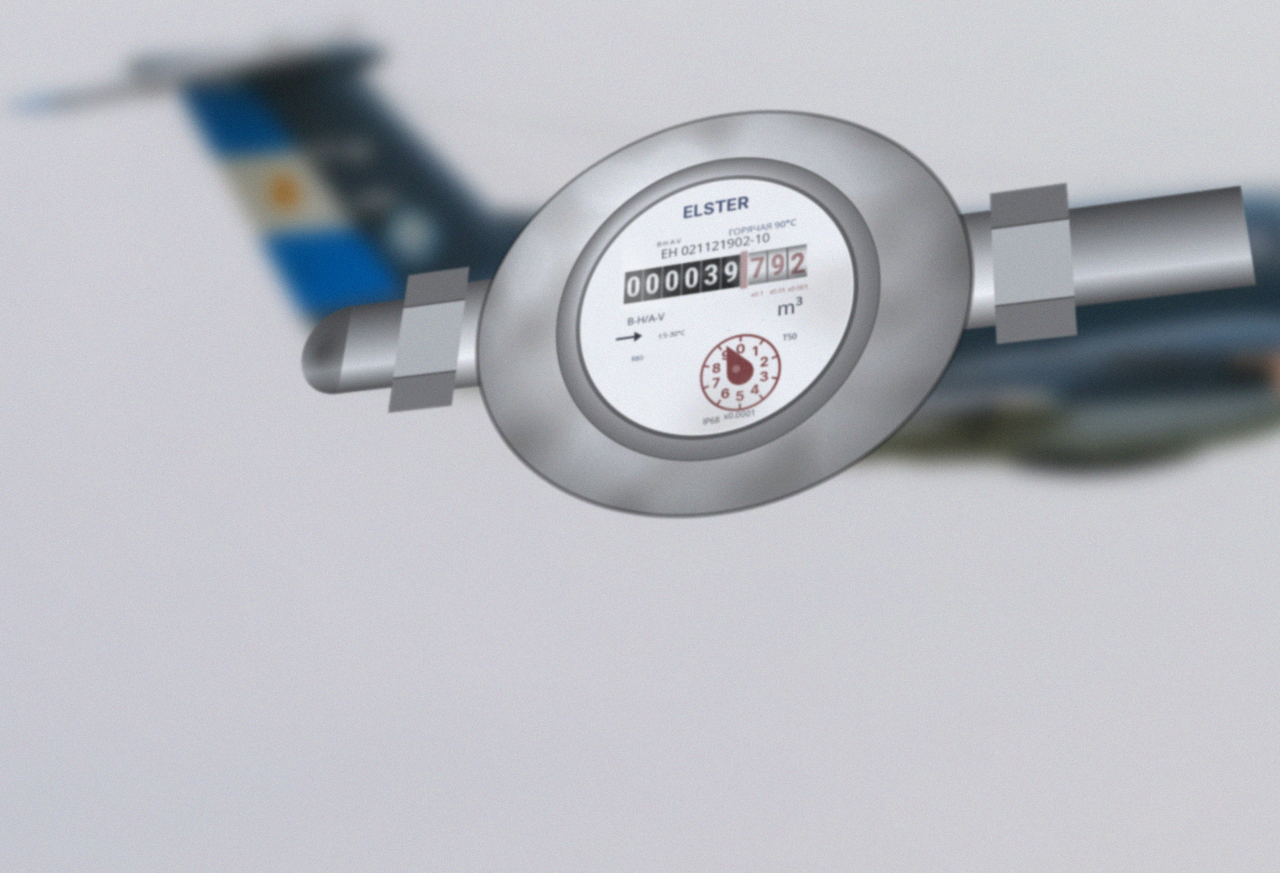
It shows 39.7919m³
